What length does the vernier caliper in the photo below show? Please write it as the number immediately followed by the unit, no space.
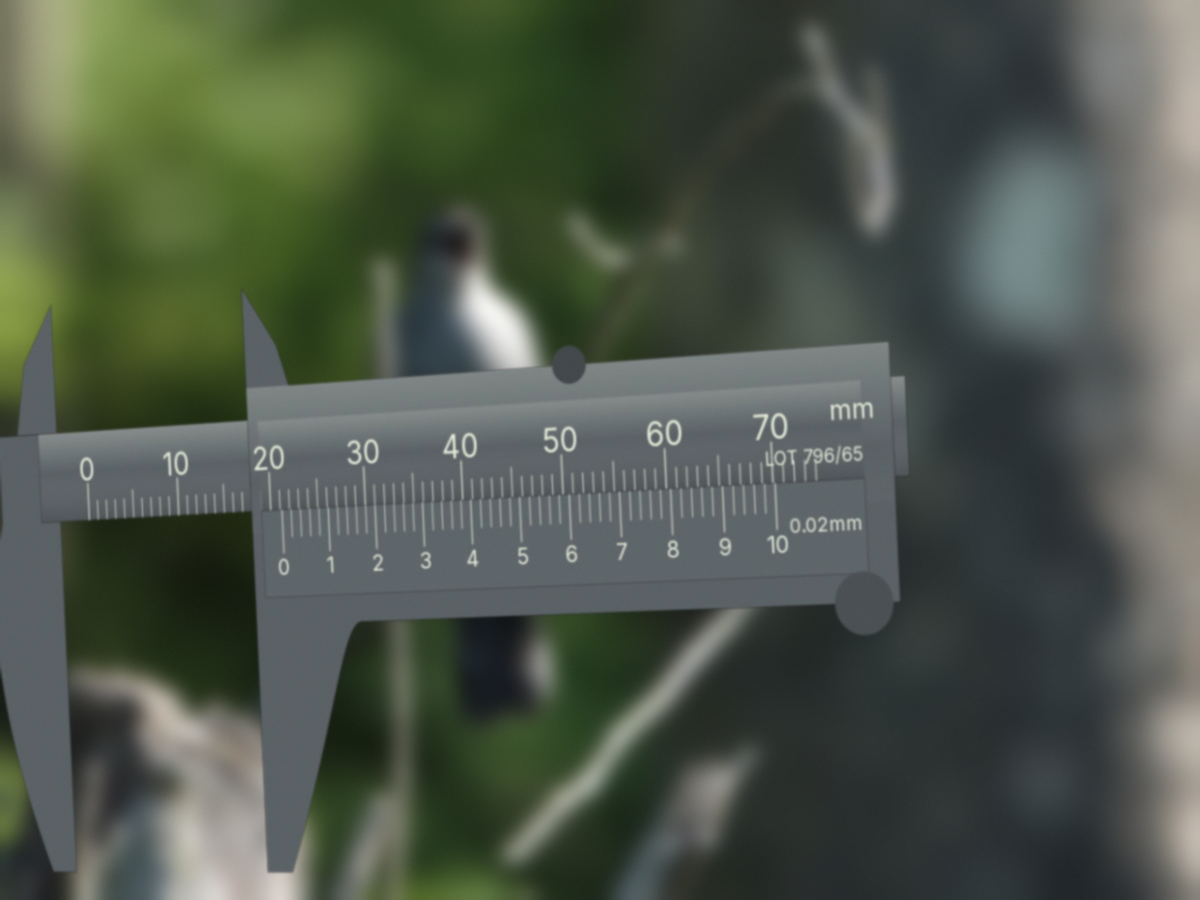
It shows 21.2mm
